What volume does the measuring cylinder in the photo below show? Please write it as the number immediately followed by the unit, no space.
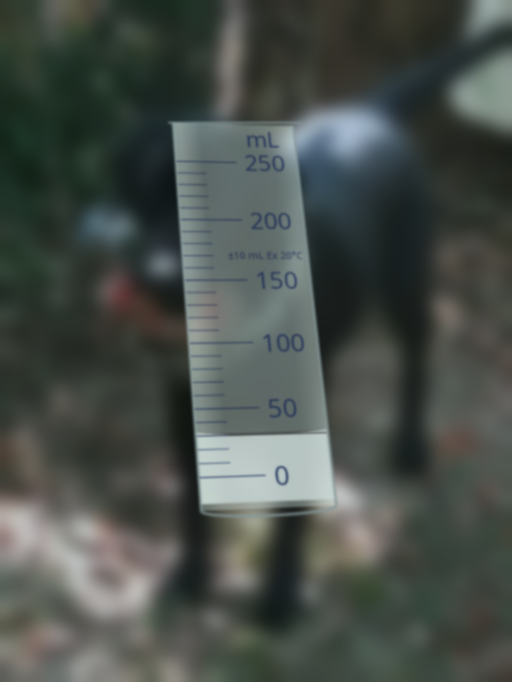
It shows 30mL
